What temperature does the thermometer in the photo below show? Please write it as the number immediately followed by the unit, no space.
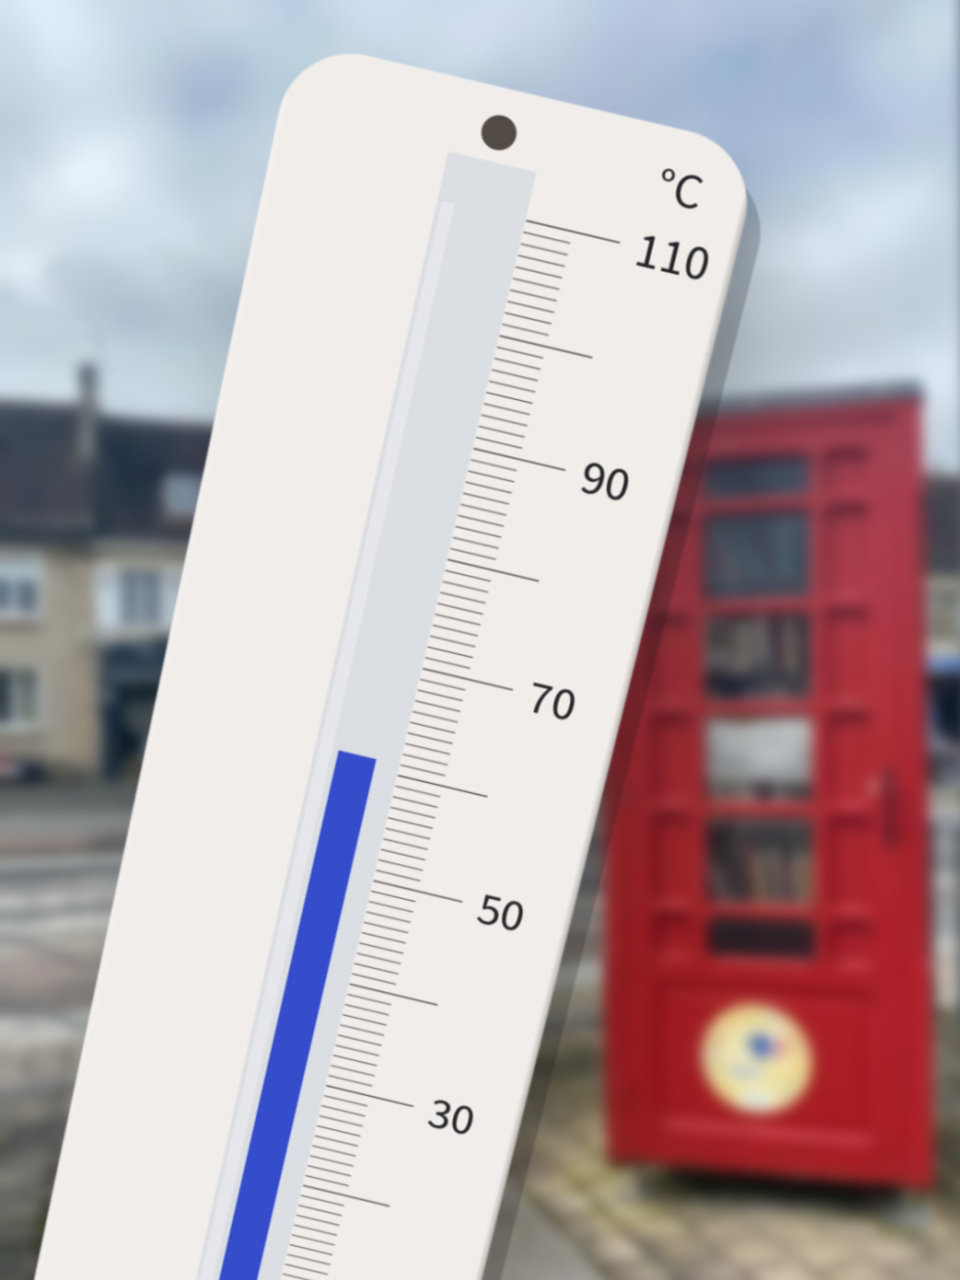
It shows 61°C
